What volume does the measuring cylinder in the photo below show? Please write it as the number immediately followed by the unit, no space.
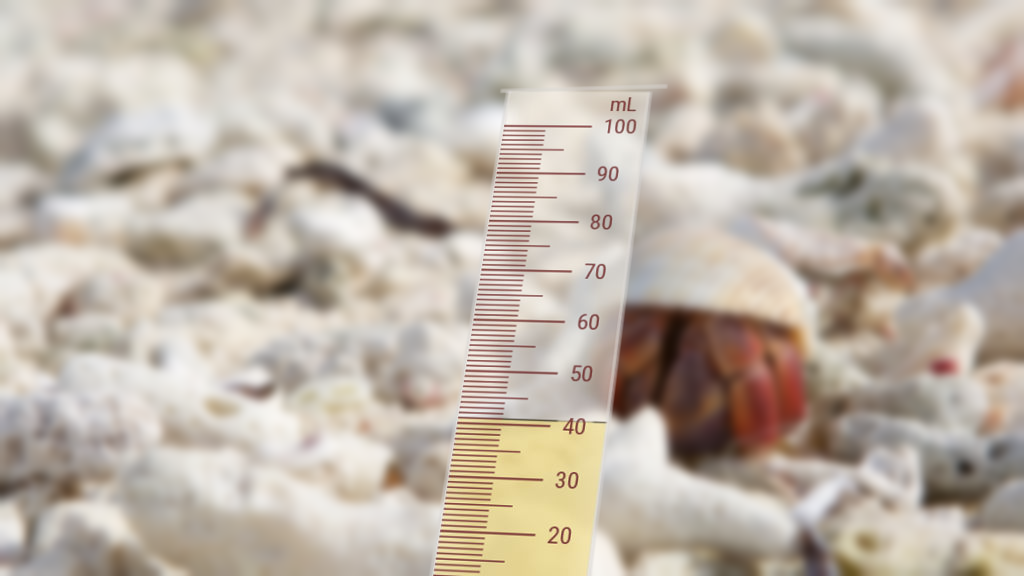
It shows 41mL
